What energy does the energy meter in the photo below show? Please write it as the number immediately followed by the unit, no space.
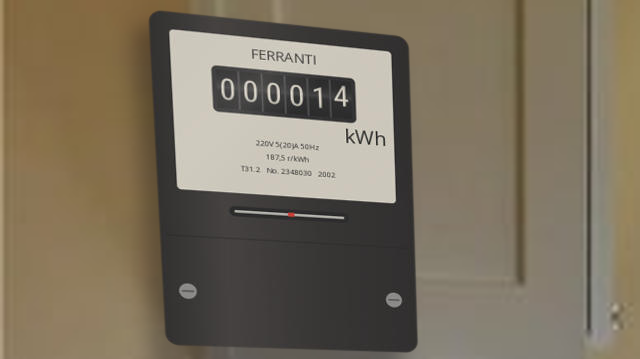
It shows 14kWh
